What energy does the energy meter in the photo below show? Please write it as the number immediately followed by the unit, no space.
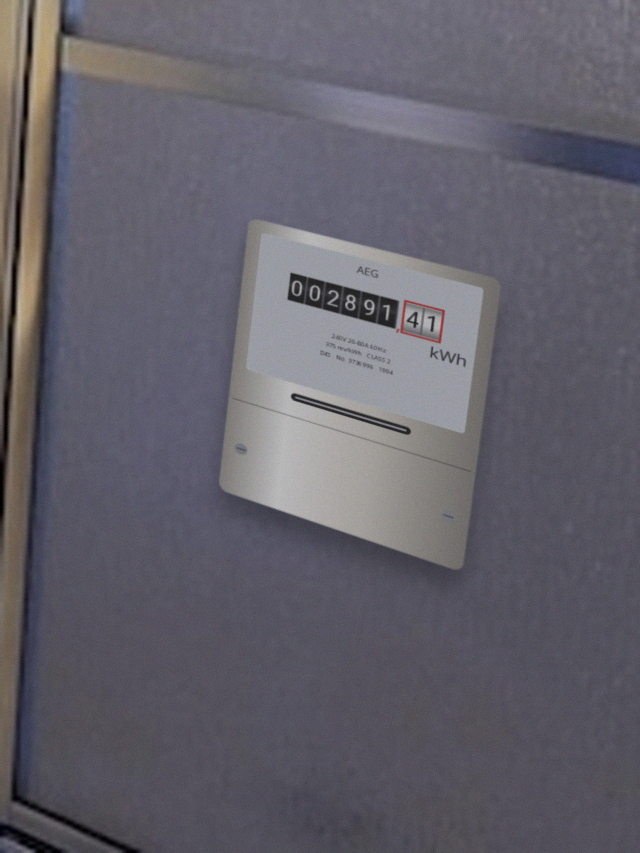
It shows 2891.41kWh
